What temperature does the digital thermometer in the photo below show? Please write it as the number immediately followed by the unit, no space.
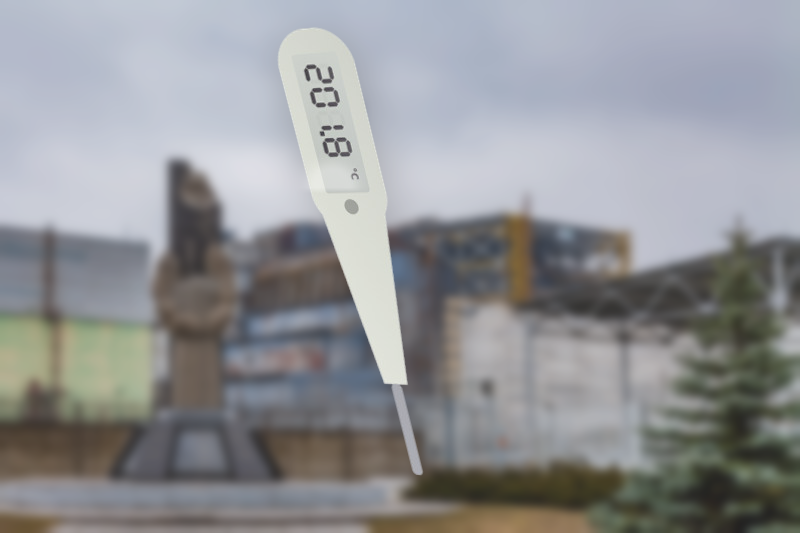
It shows 201.8°C
